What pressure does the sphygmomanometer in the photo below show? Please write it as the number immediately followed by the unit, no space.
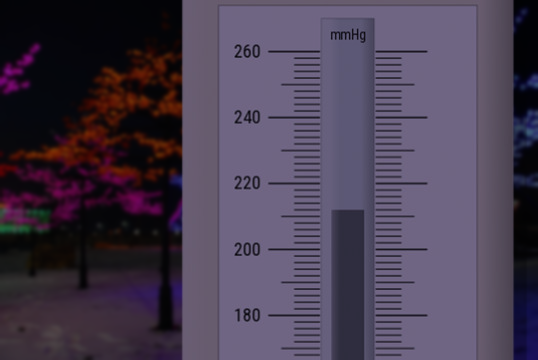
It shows 212mmHg
